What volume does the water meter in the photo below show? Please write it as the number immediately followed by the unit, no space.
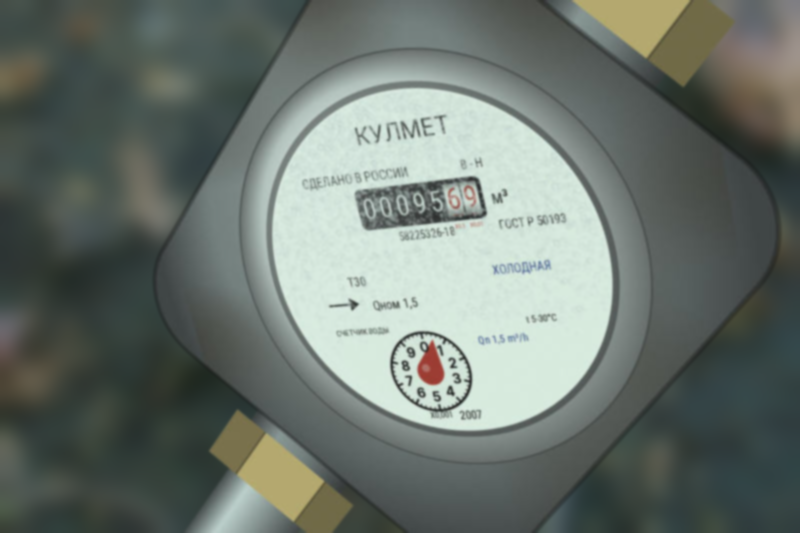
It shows 95.690m³
